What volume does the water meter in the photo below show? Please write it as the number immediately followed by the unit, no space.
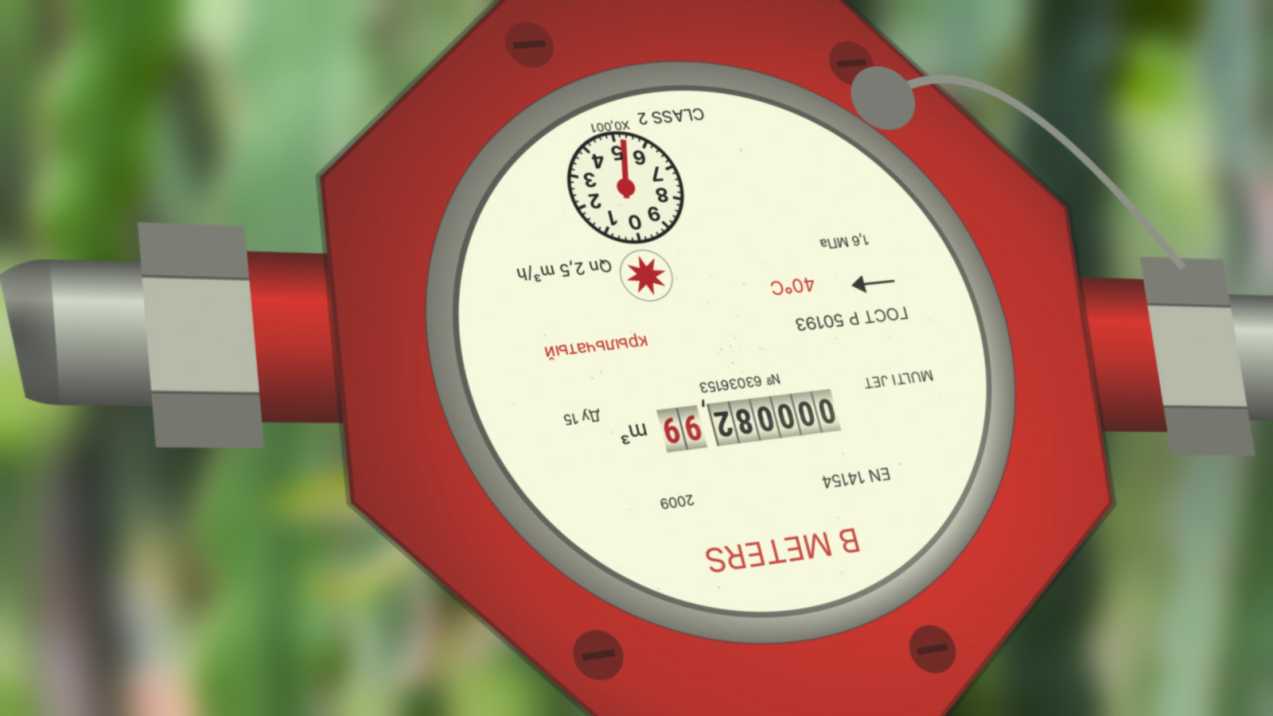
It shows 82.995m³
